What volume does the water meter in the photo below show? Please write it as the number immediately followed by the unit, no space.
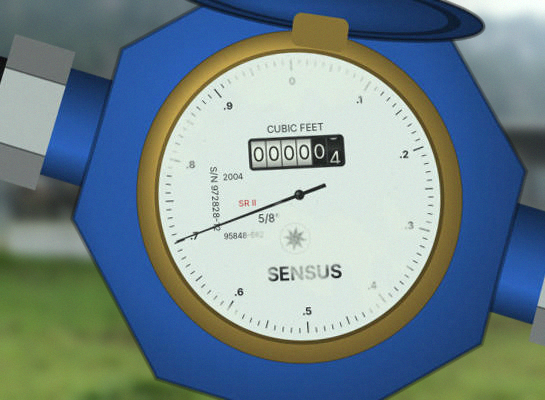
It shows 3.70ft³
